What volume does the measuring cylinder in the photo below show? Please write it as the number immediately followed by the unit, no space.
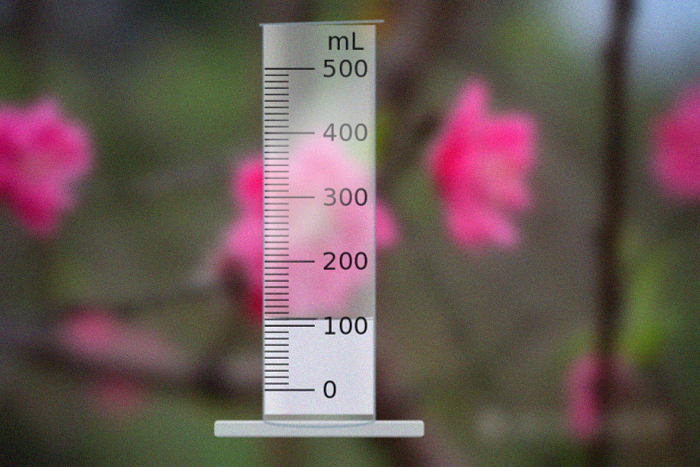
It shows 110mL
